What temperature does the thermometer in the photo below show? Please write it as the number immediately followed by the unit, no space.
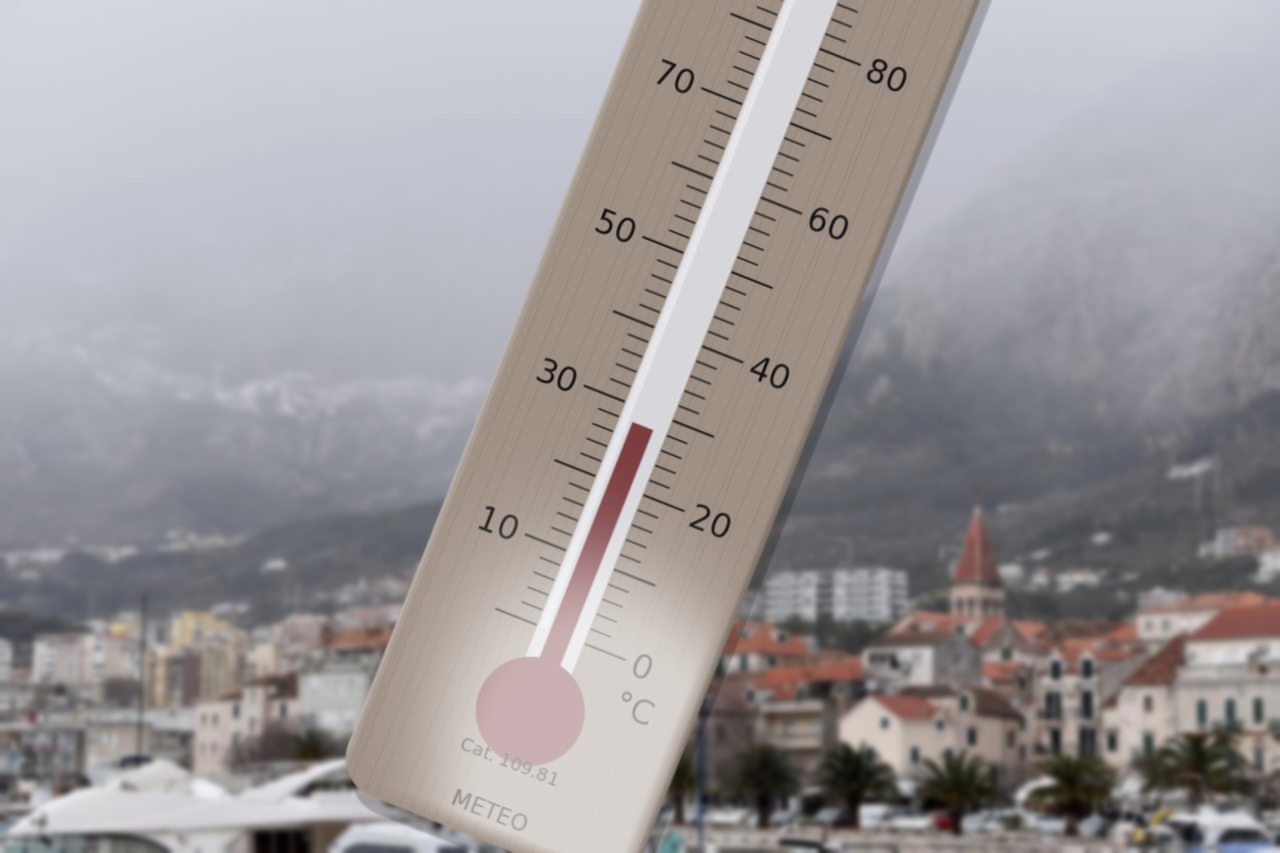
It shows 28°C
